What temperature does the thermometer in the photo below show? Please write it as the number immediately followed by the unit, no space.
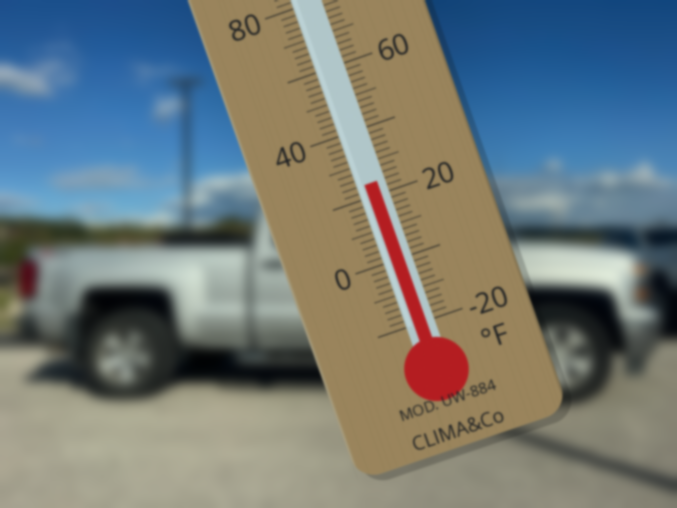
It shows 24°F
